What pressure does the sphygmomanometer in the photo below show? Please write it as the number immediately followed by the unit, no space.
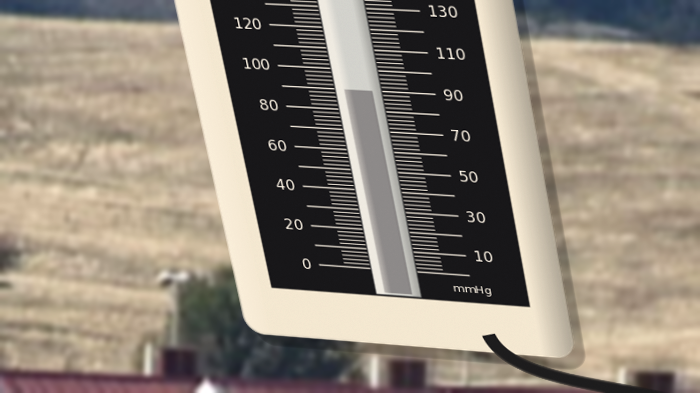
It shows 90mmHg
